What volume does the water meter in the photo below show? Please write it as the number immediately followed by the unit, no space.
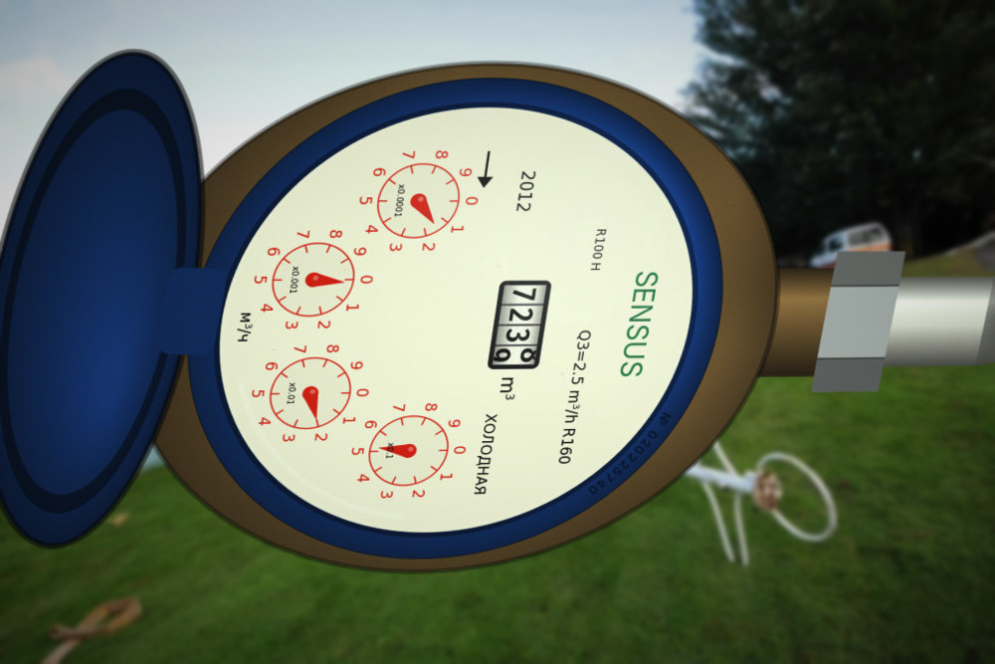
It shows 7238.5201m³
